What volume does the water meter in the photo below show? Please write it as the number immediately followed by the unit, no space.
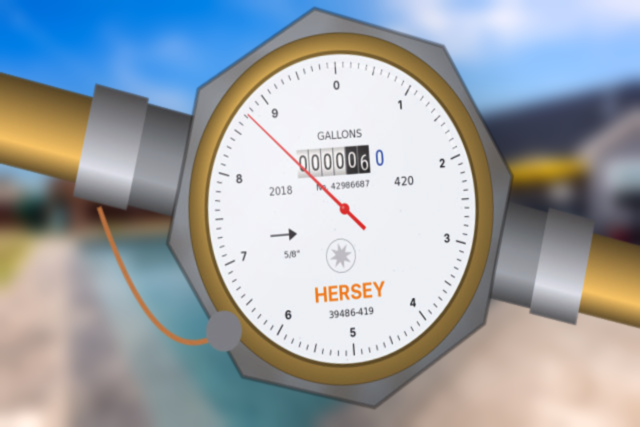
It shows 58.7gal
